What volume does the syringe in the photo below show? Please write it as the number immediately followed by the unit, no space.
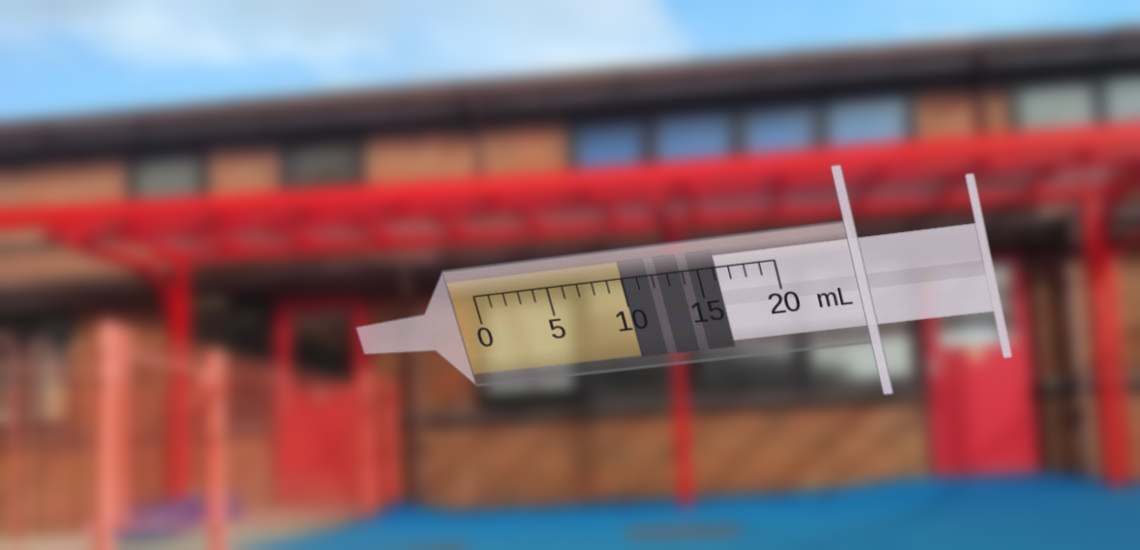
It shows 10mL
